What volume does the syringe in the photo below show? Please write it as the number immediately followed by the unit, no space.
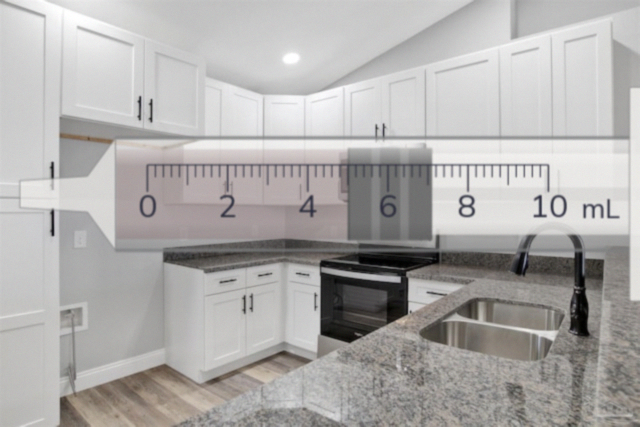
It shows 5mL
